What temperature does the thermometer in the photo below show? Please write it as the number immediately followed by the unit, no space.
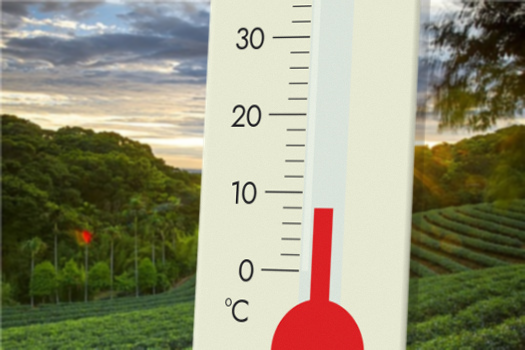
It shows 8°C
